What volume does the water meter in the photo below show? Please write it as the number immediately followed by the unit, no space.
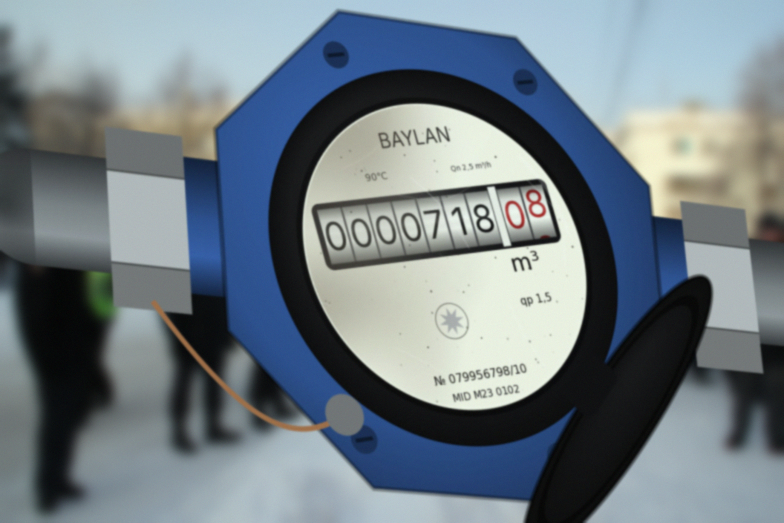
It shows 718.08m³
